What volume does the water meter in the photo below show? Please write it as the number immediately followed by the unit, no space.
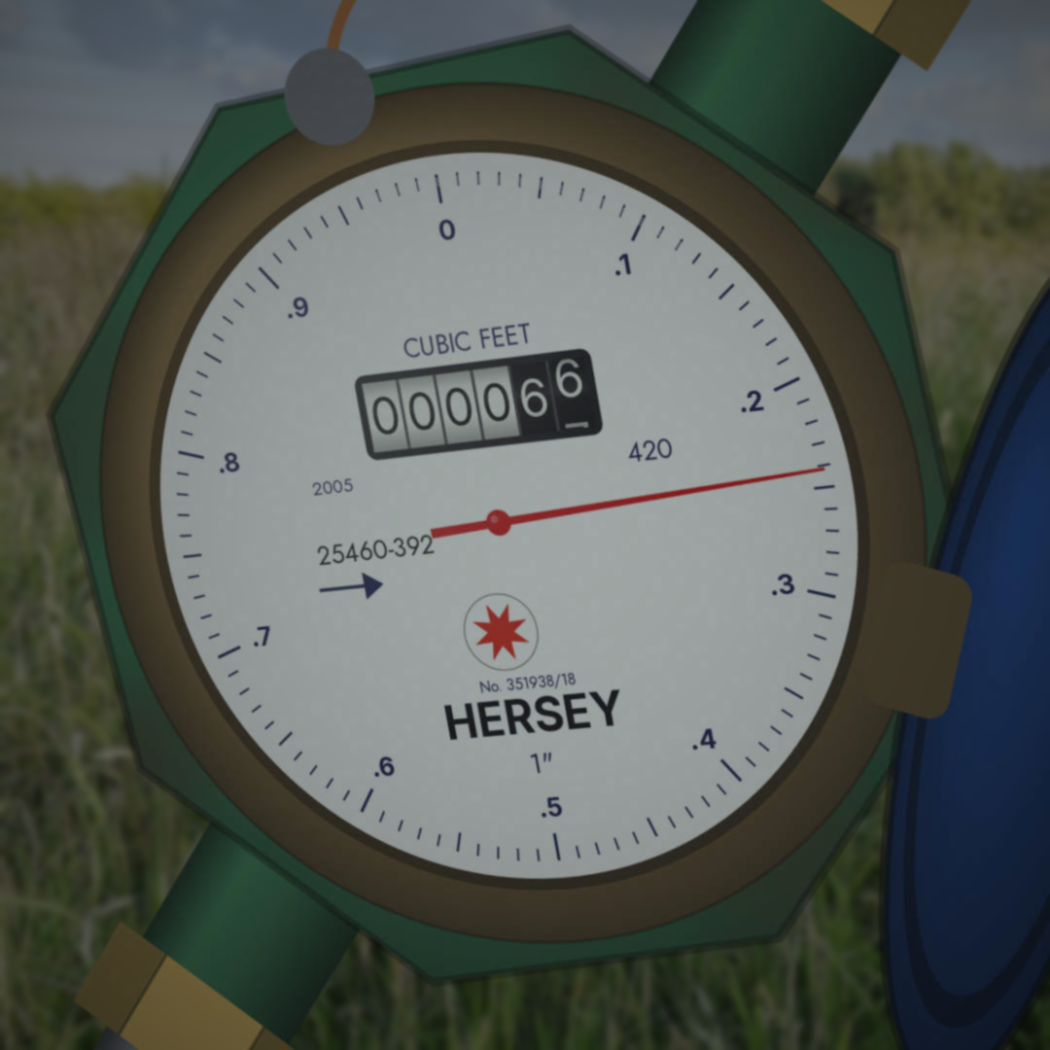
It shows 66.24ft³
